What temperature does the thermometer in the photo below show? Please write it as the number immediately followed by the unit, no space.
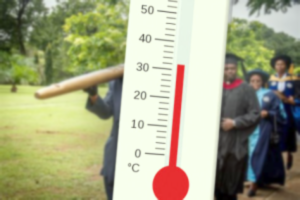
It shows 32°C
